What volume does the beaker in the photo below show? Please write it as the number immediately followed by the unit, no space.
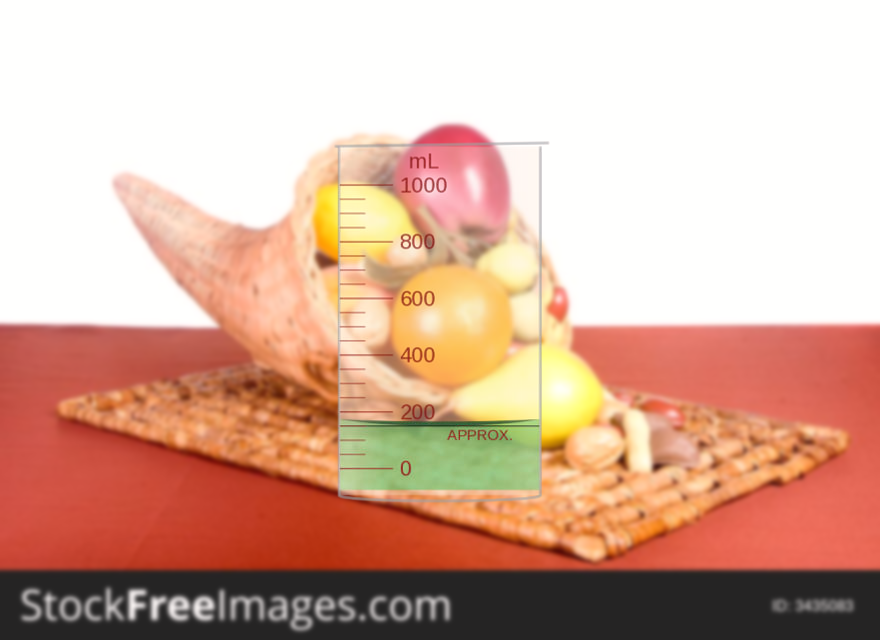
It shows 150mL
